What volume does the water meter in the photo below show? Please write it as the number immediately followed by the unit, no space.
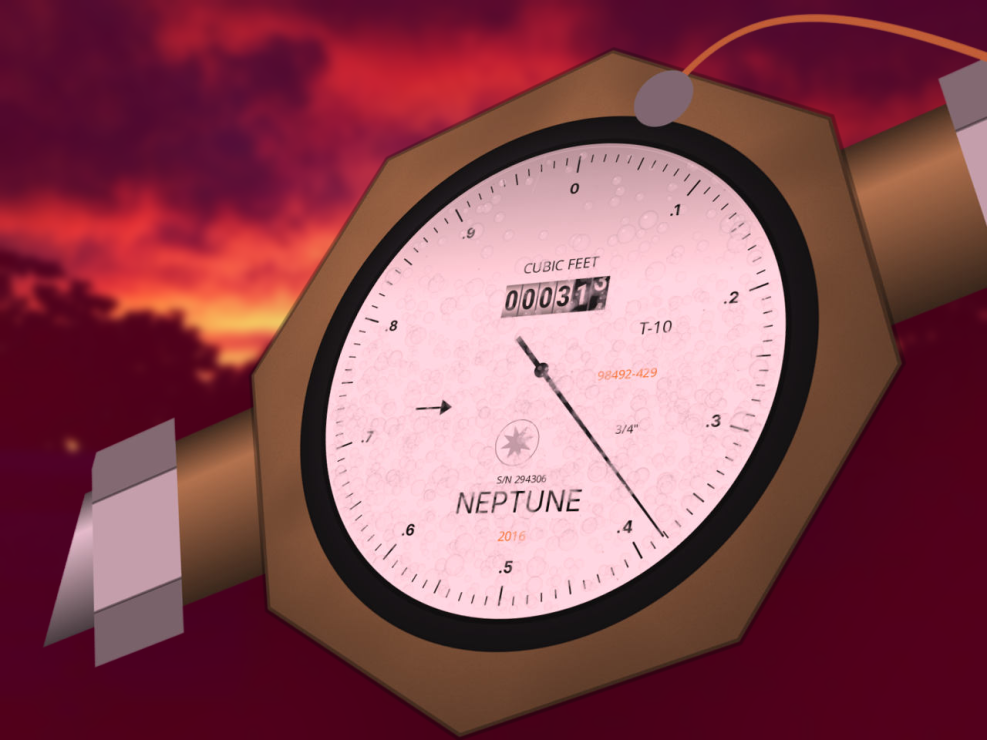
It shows 313.38ft³
